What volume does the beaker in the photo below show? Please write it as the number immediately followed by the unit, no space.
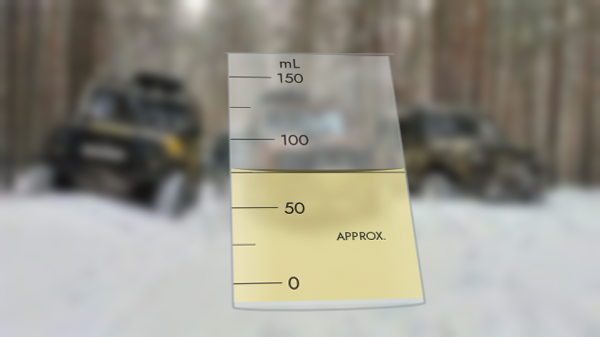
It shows 75mL
